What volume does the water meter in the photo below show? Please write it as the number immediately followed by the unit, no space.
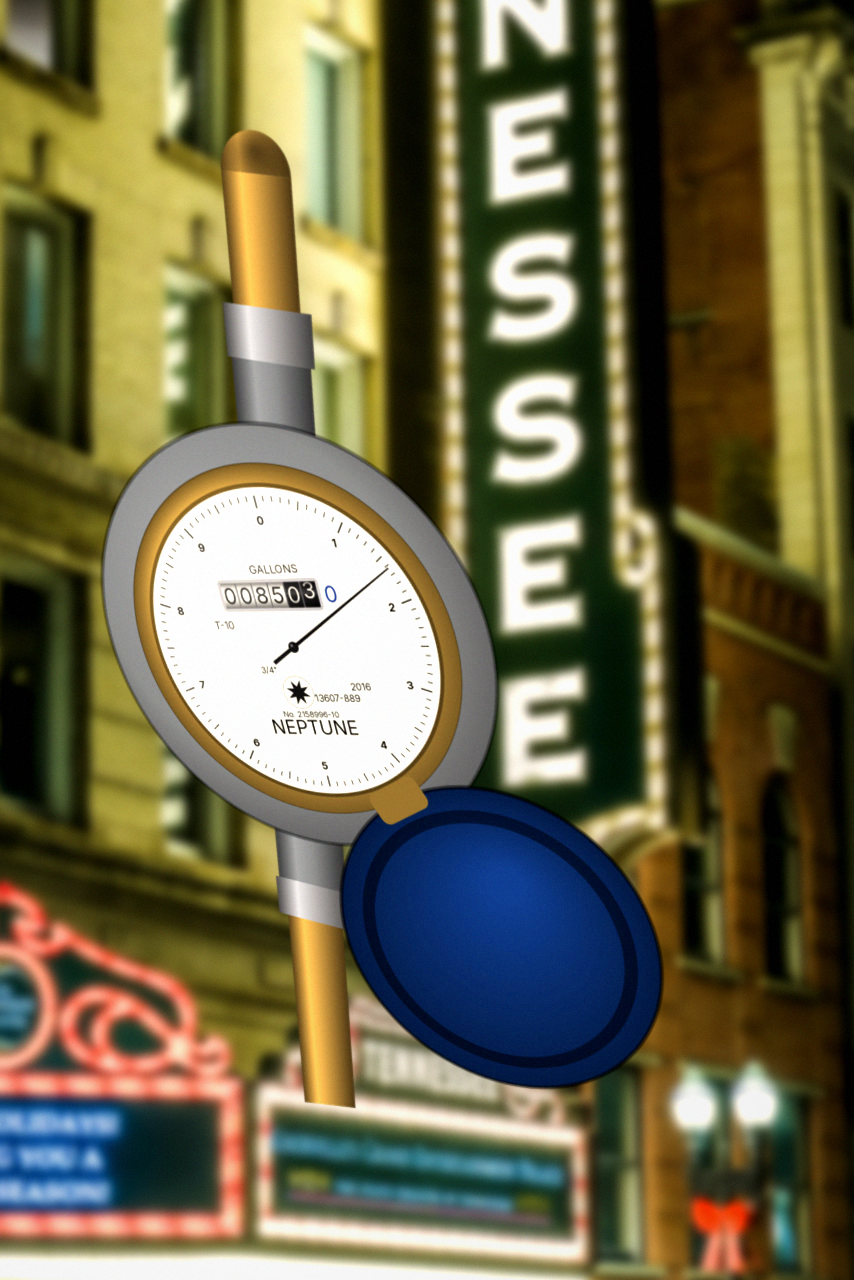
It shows 85031.6gal
